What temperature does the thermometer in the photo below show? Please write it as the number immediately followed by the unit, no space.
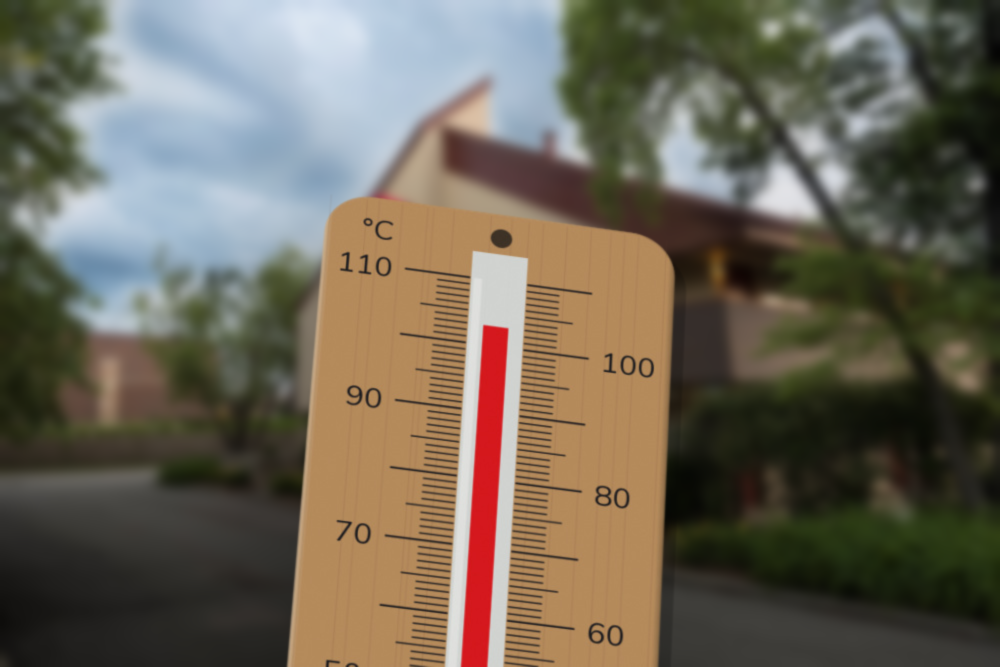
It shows 103°C
